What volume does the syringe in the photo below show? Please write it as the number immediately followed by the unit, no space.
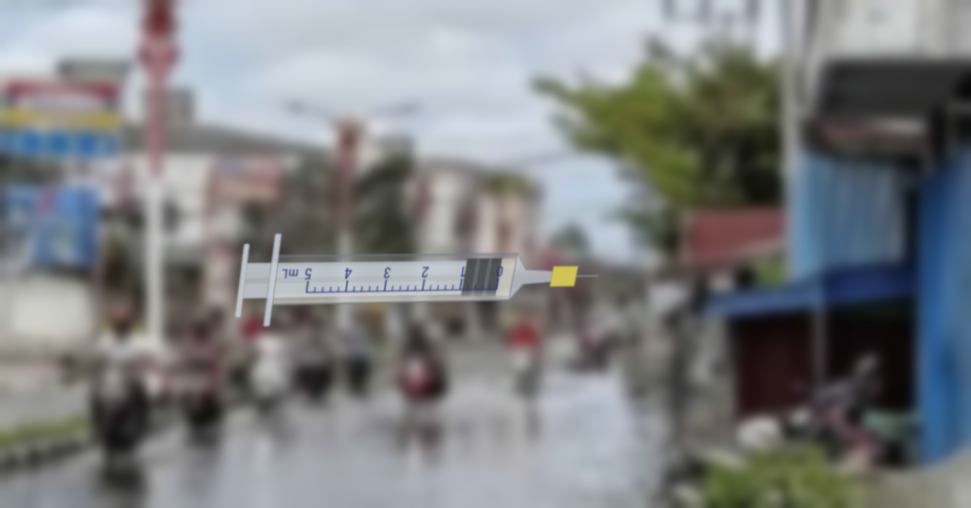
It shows 0mL
